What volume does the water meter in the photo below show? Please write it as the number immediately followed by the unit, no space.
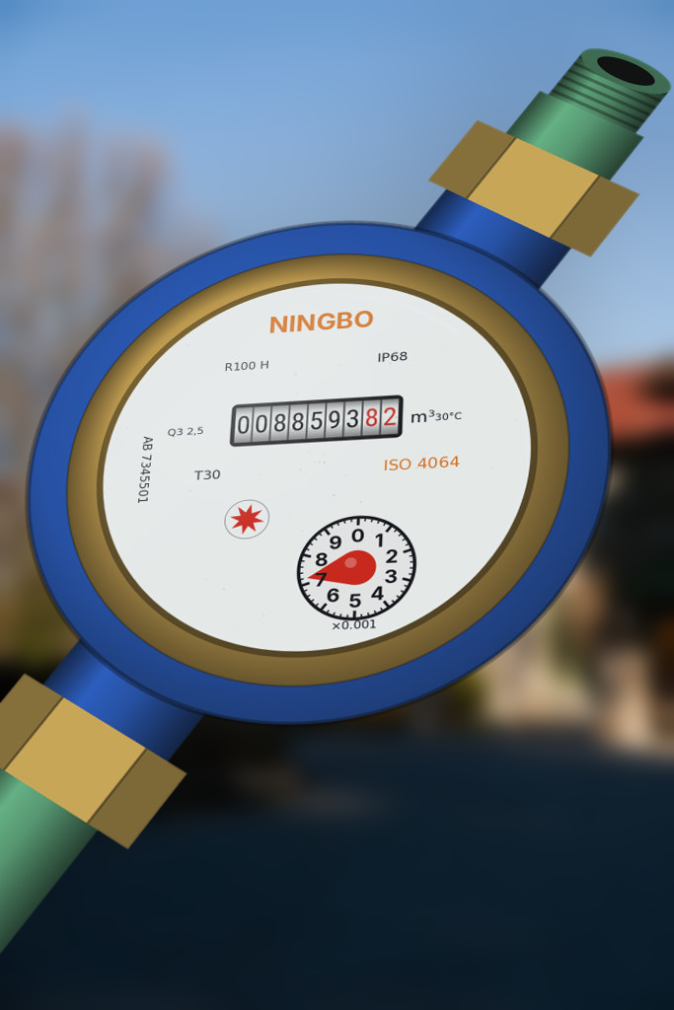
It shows 88593.827m³
